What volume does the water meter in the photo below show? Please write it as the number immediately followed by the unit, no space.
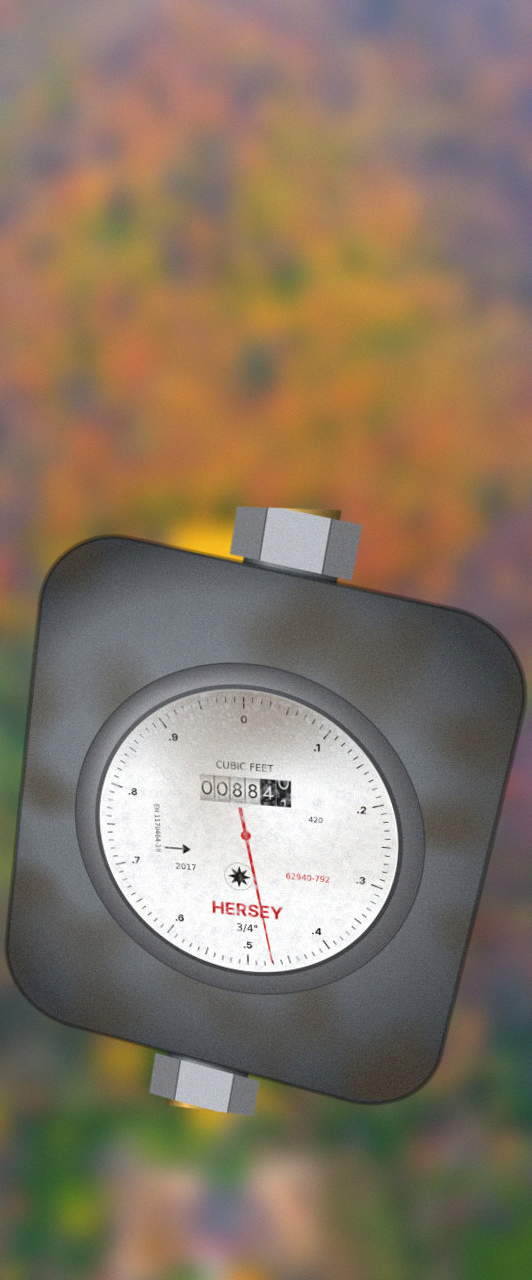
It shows 8840.47ft³
